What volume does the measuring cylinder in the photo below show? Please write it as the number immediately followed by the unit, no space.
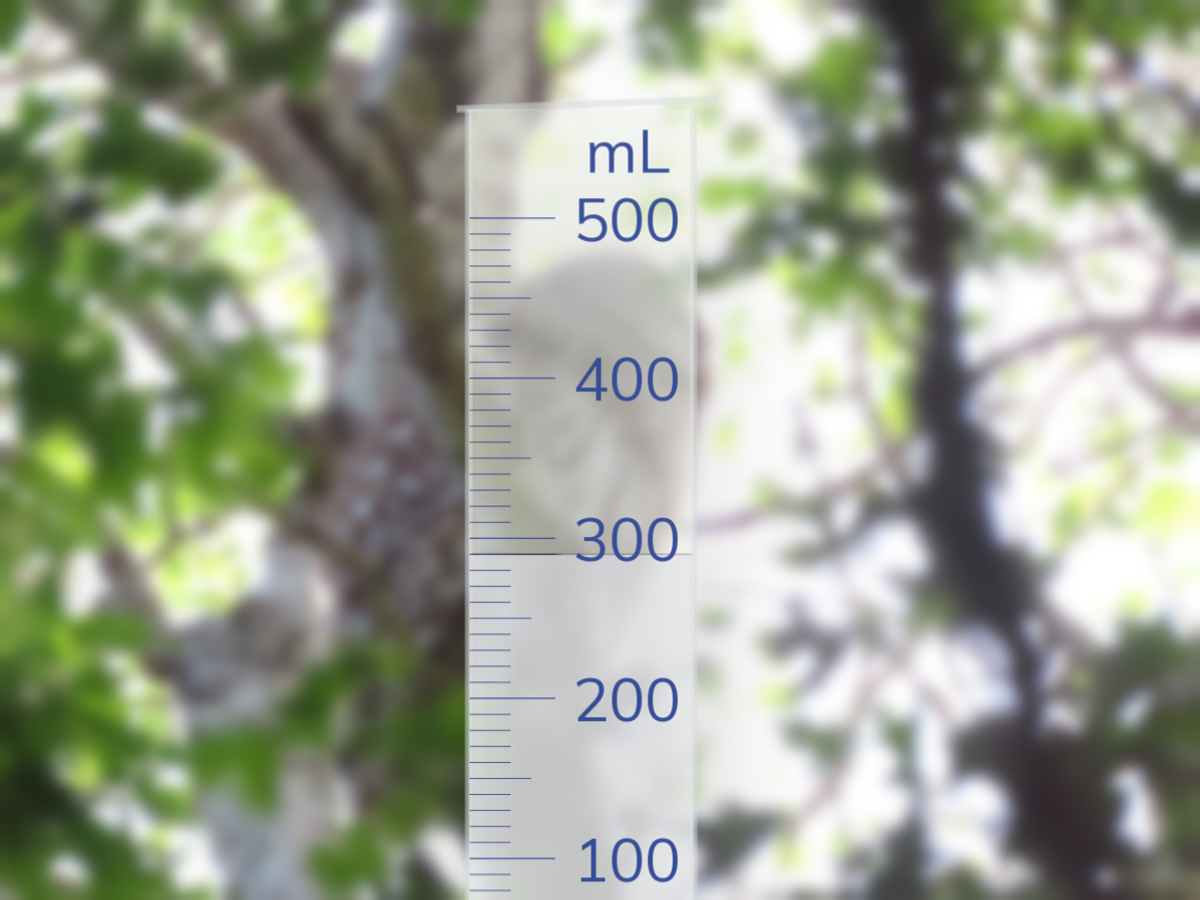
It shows 290mL
